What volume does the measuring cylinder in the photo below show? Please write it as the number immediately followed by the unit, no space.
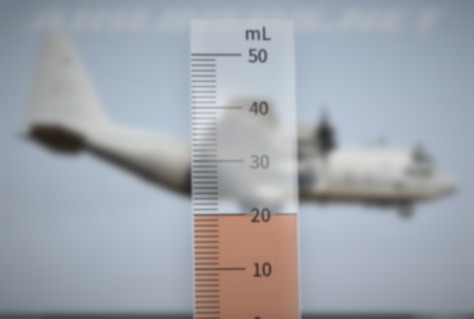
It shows 20mL
